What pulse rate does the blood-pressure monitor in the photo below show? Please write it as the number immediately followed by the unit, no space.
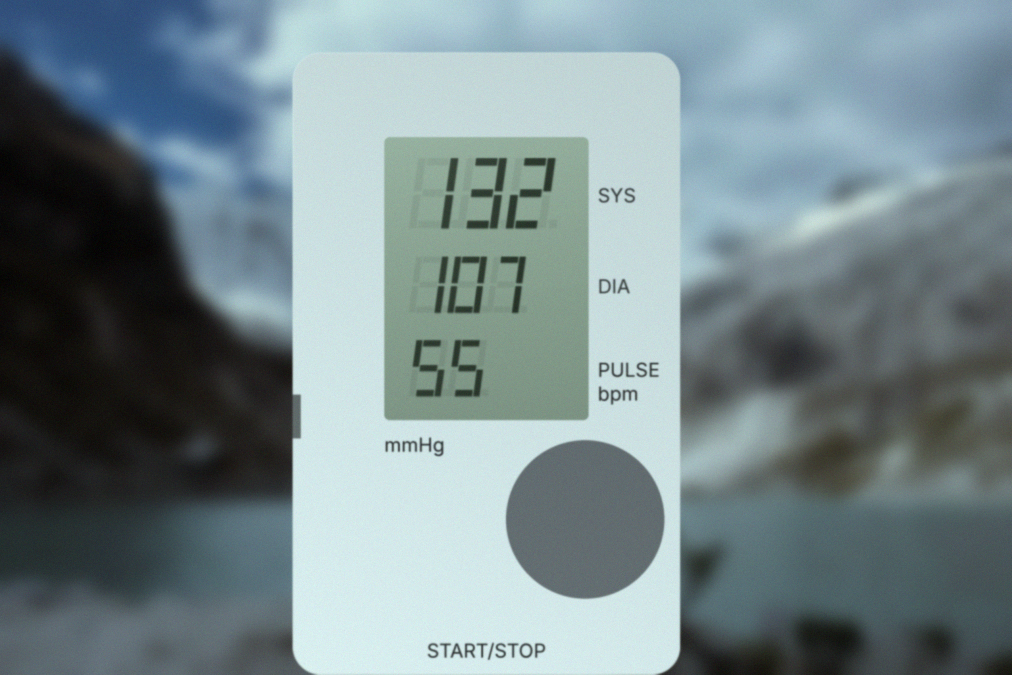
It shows 55bpm
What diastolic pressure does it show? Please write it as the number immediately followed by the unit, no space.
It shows 107mmHg
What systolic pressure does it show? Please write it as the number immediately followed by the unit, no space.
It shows 132mmHg
